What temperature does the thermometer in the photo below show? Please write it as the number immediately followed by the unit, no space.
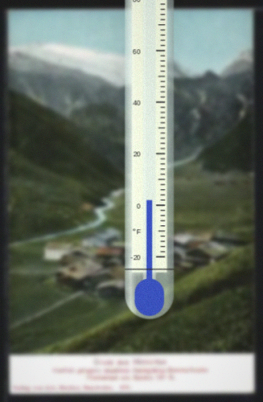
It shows 2°F
